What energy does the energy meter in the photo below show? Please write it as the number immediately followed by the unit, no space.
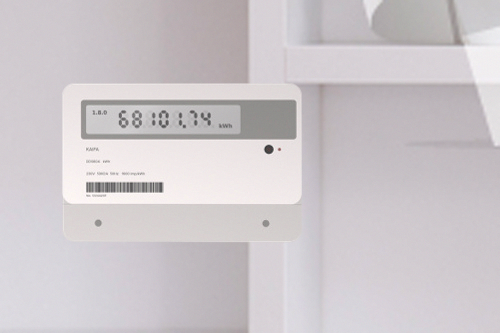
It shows 68101.74kWh
